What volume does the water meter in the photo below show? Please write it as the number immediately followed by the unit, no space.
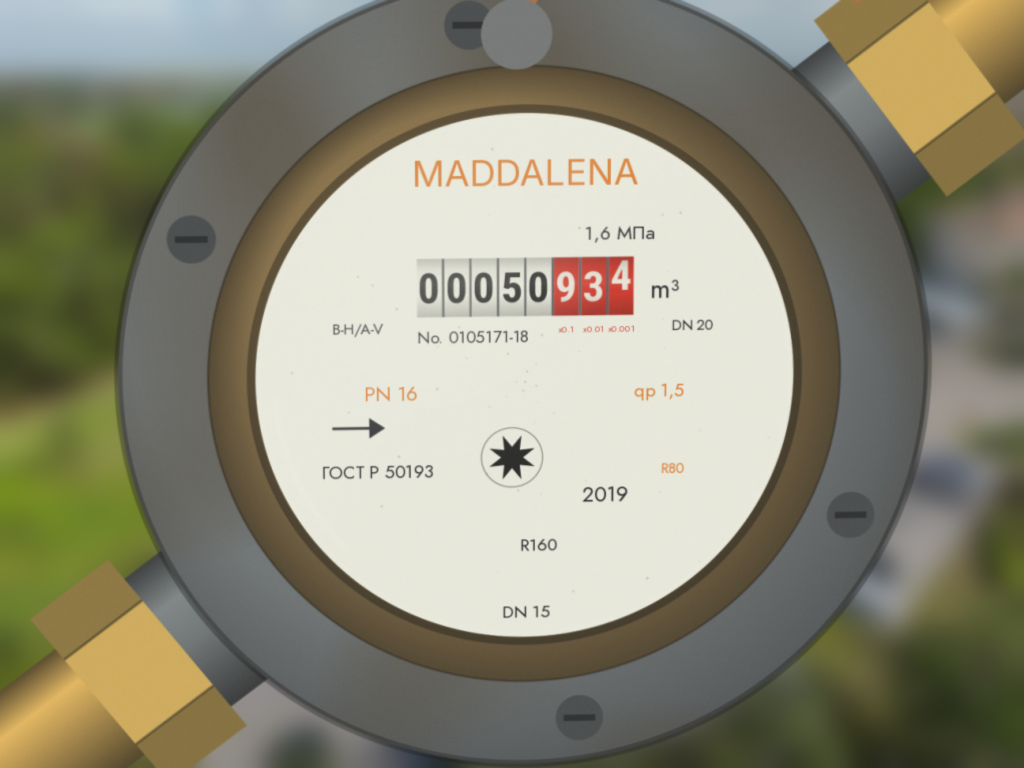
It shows 50.934m³
